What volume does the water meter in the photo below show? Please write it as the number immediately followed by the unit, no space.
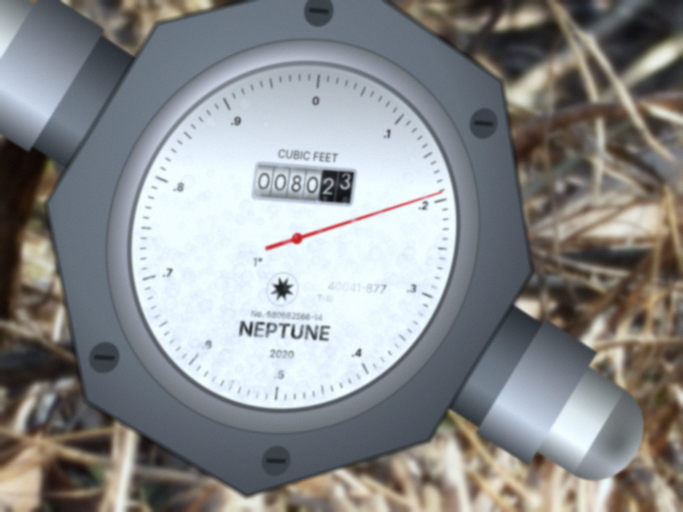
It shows 8023.19ft³
